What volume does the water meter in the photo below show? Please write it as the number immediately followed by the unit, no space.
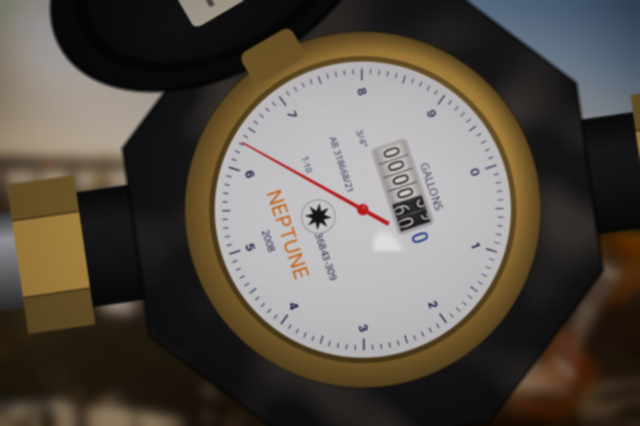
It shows 596.3gal
